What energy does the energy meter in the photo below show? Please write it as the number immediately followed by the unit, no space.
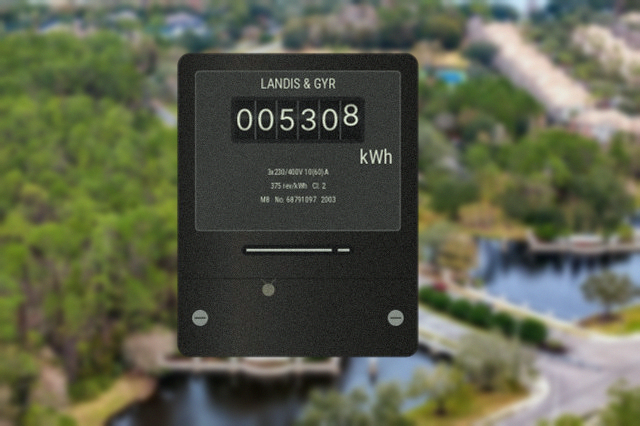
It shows 5308kWh
